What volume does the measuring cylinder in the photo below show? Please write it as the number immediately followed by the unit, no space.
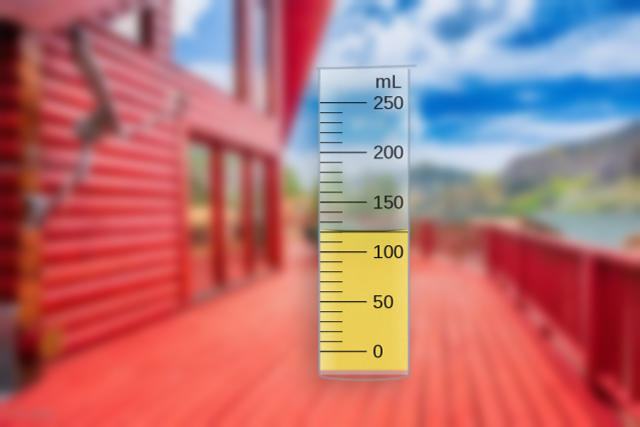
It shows 120mL
